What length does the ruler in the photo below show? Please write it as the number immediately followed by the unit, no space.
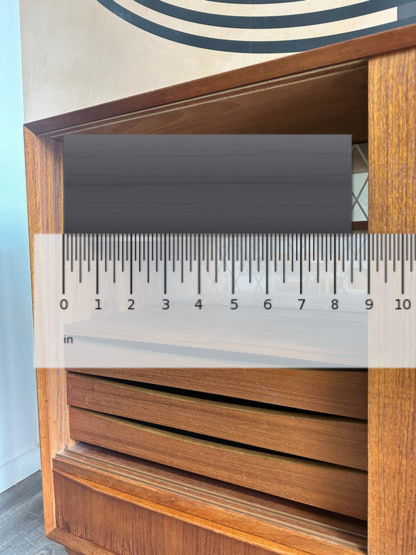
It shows 8.5in
